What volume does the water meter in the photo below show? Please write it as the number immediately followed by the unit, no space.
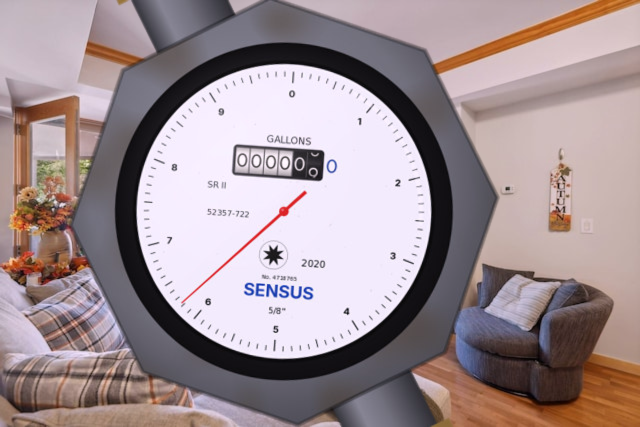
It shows 86.2gal
